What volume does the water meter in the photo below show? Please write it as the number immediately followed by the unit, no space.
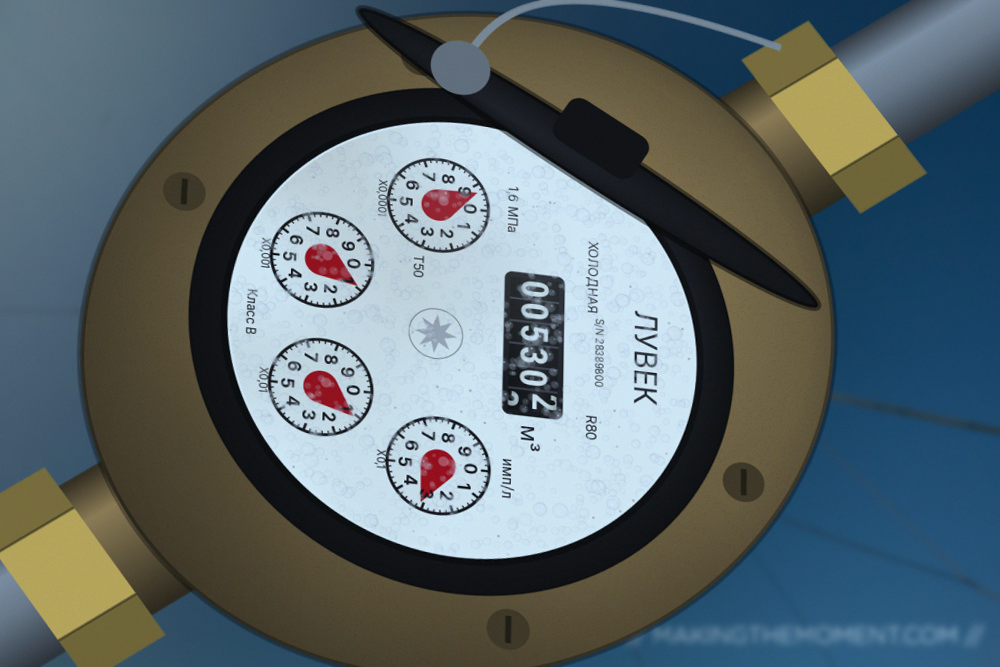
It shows 5302.3109m³
